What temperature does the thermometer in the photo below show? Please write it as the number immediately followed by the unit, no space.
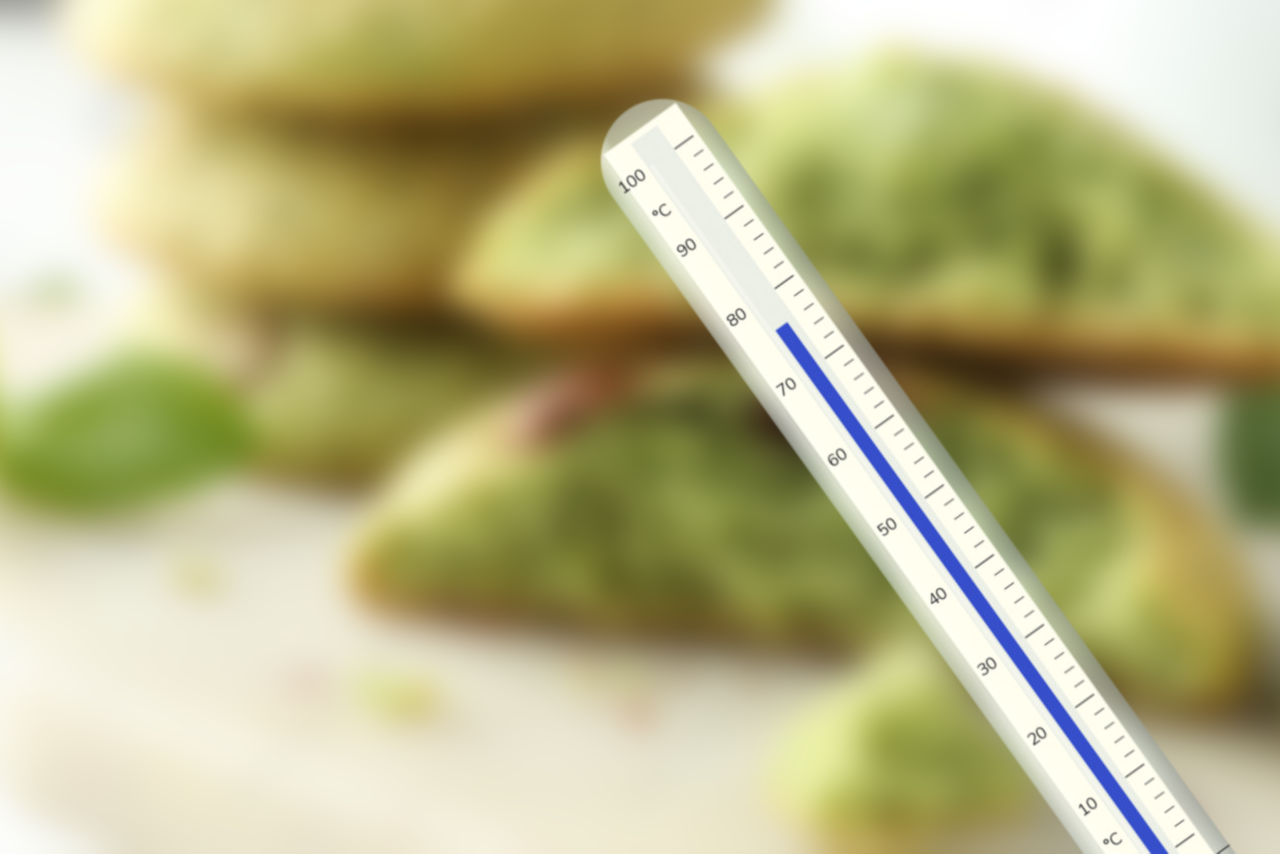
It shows 76°C
